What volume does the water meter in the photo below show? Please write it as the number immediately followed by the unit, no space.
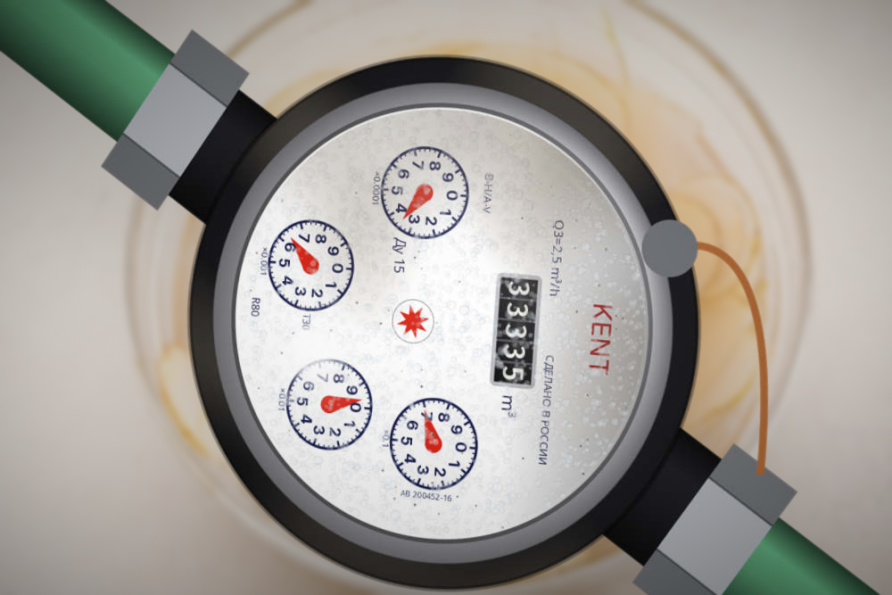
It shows 33335.6963m³
